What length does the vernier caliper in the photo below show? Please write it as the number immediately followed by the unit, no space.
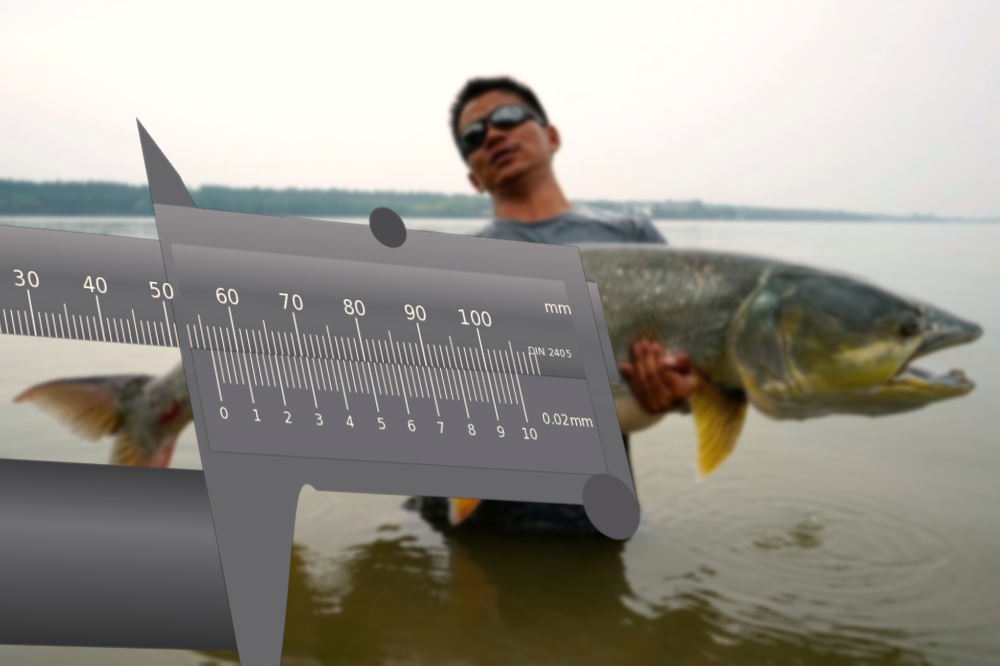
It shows 56.0mm
